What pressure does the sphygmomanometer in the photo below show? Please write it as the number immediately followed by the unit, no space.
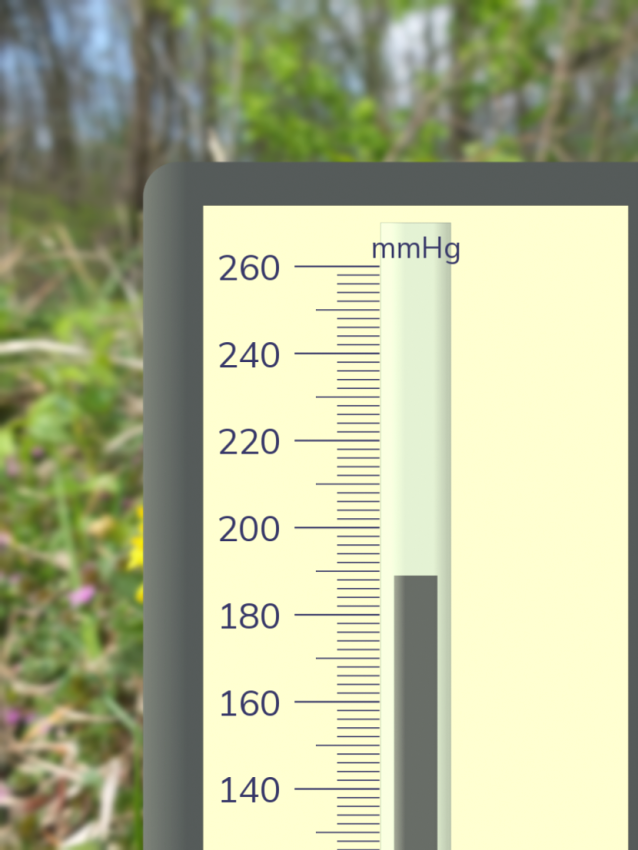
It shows 189mmHg
